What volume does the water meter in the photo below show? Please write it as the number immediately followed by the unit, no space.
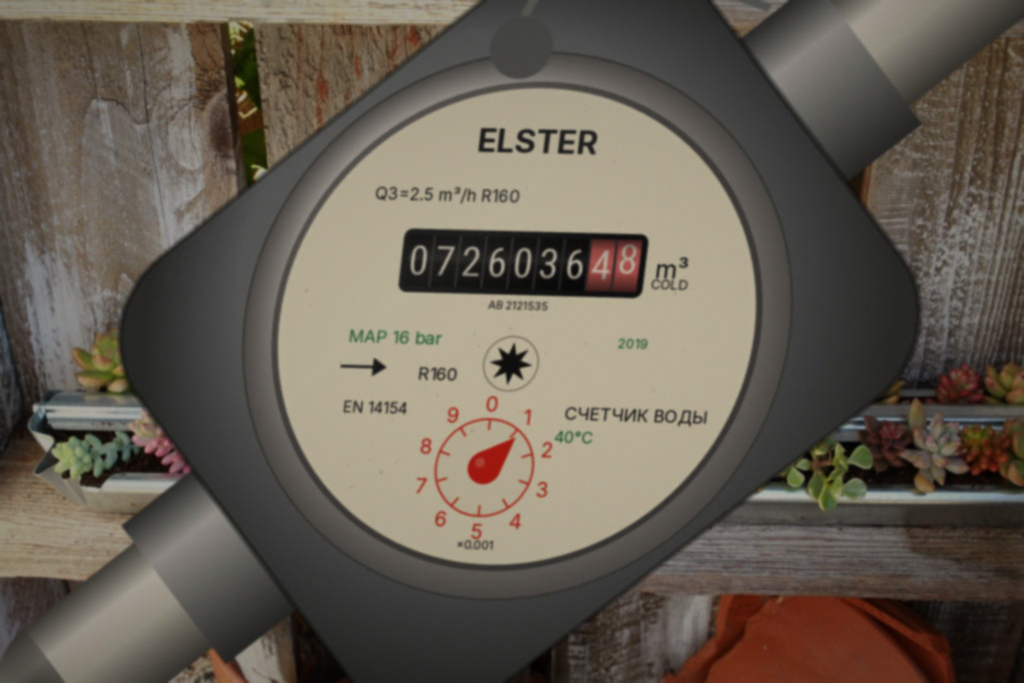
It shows 726036.481m³
